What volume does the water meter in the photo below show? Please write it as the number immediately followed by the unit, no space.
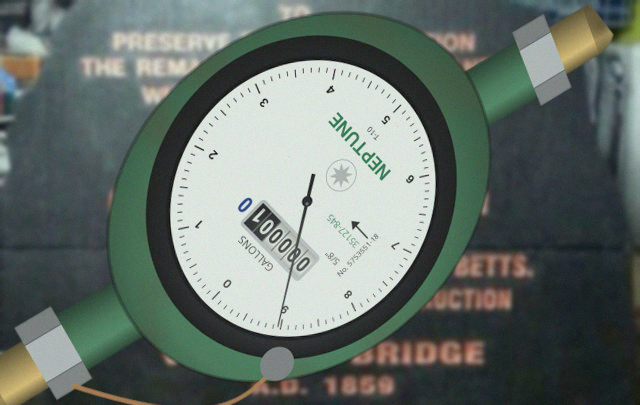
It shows 9.0gal
